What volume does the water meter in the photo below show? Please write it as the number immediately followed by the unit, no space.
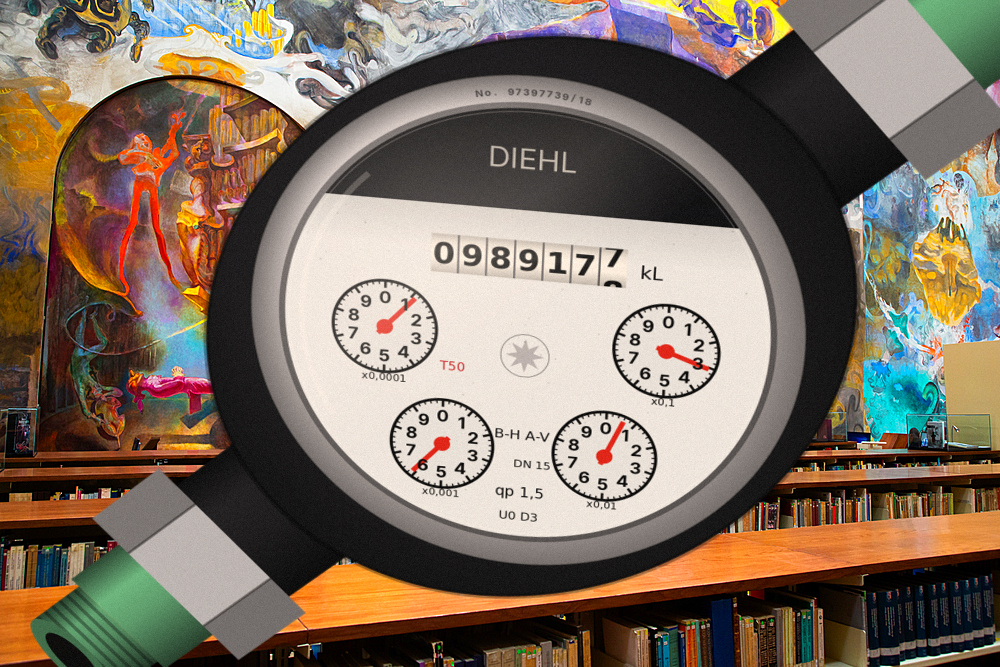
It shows 989177.3061kL
